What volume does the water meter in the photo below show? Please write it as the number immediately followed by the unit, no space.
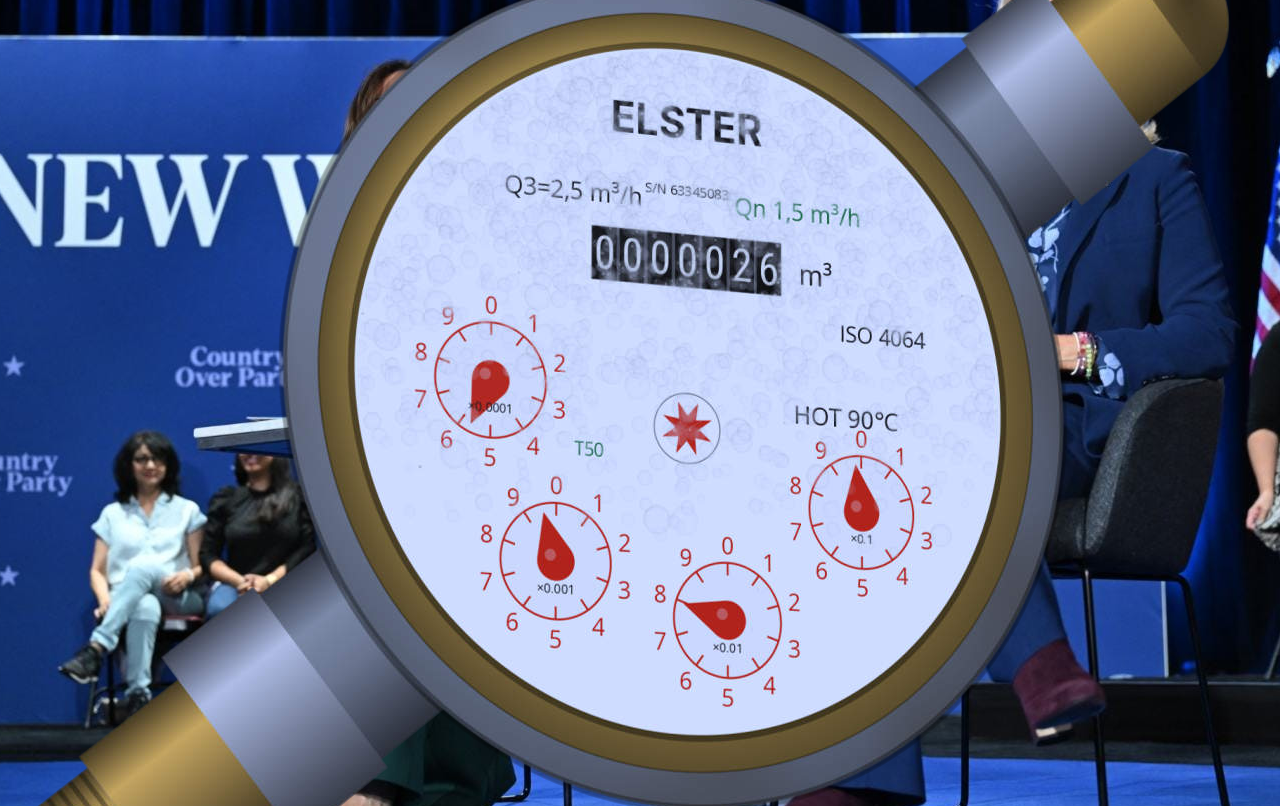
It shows 25.9795m³
